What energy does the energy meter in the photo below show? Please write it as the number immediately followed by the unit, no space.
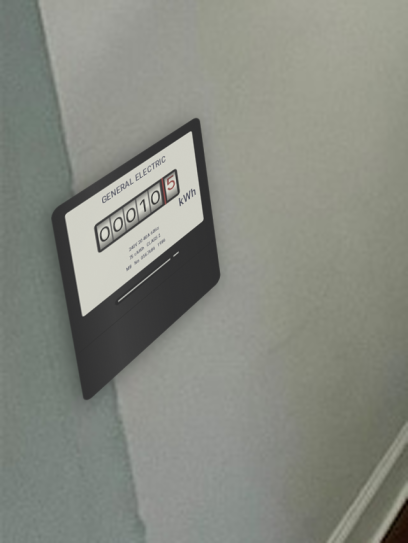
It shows 10.5kWh
